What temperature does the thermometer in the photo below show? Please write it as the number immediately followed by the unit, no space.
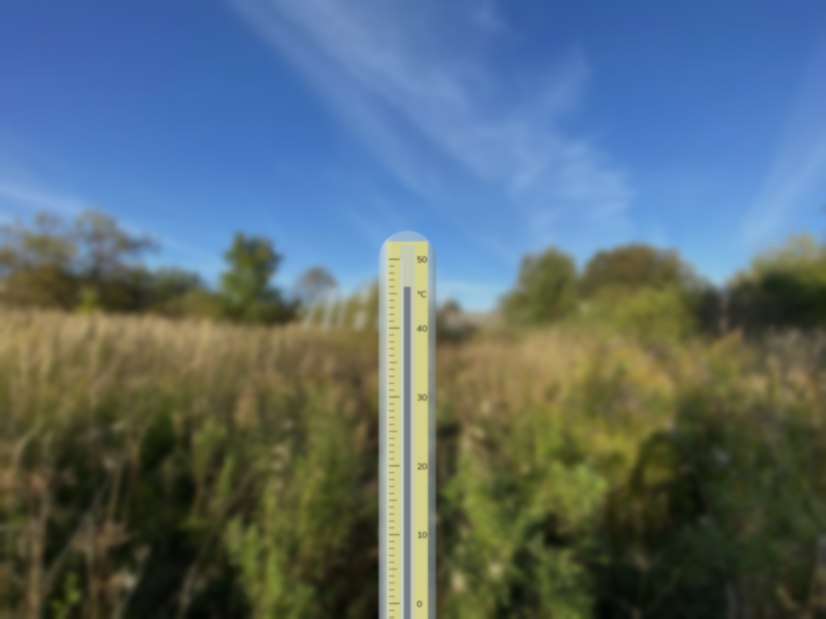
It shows 46°C
